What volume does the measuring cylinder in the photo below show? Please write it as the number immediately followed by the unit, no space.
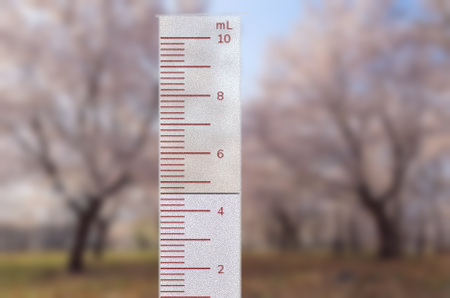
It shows 4.6mL
